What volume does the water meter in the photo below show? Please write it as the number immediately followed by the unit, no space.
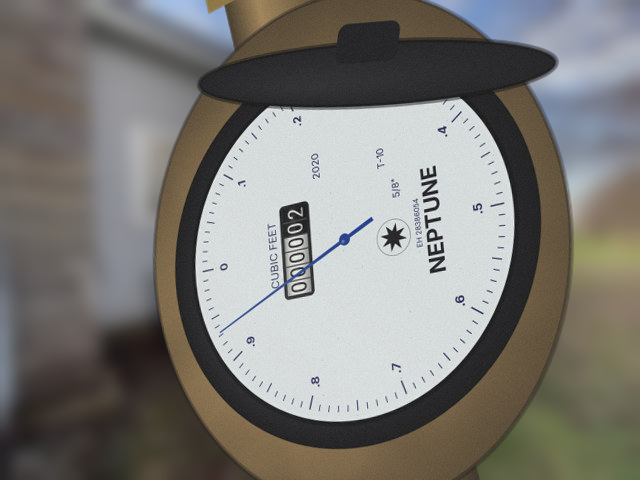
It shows 1.93ft³
